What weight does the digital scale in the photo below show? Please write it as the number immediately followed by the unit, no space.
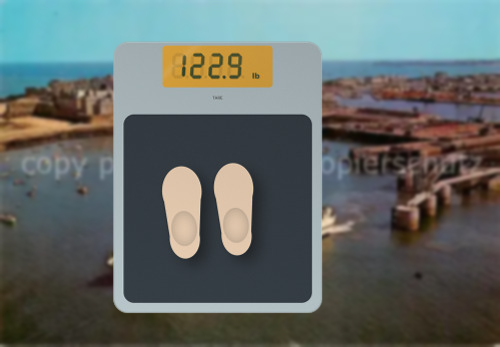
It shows 122.9lb
